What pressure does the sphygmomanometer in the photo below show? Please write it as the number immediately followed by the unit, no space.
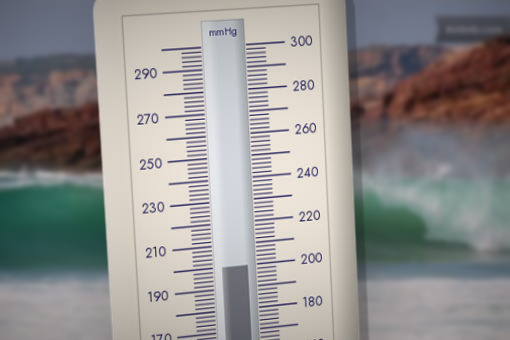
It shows 200mmHg
